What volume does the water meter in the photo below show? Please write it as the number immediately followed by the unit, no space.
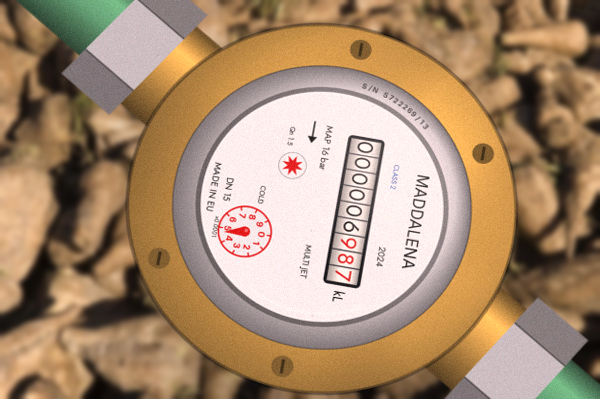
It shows 6.9874kL
